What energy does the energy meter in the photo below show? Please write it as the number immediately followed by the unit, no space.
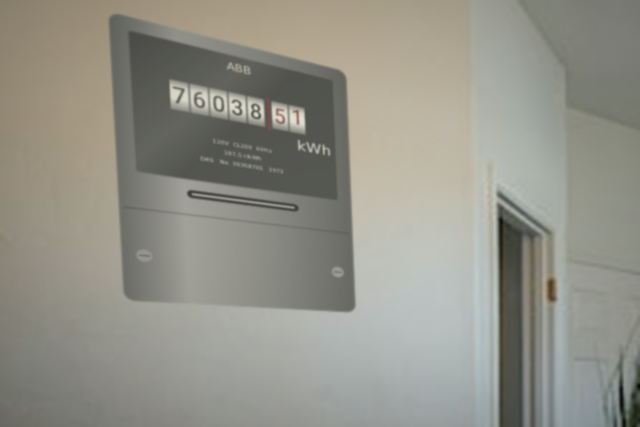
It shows 76038.51kWh
